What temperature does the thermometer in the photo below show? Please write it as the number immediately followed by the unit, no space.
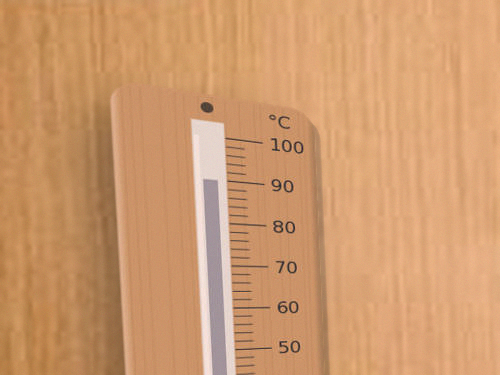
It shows 90°C
